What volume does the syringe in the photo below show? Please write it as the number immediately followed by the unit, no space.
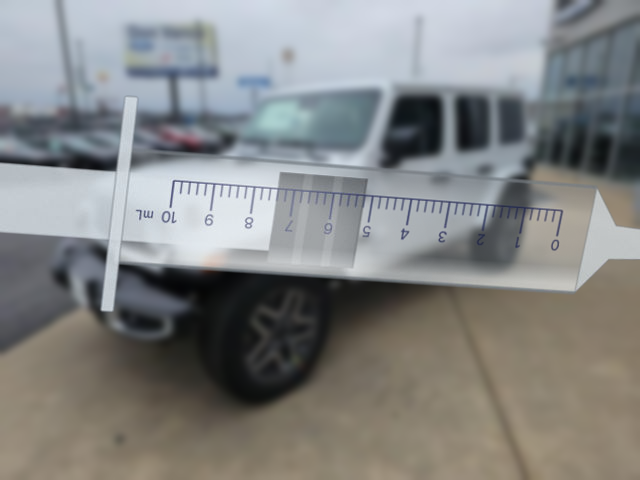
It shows 5.2mL
